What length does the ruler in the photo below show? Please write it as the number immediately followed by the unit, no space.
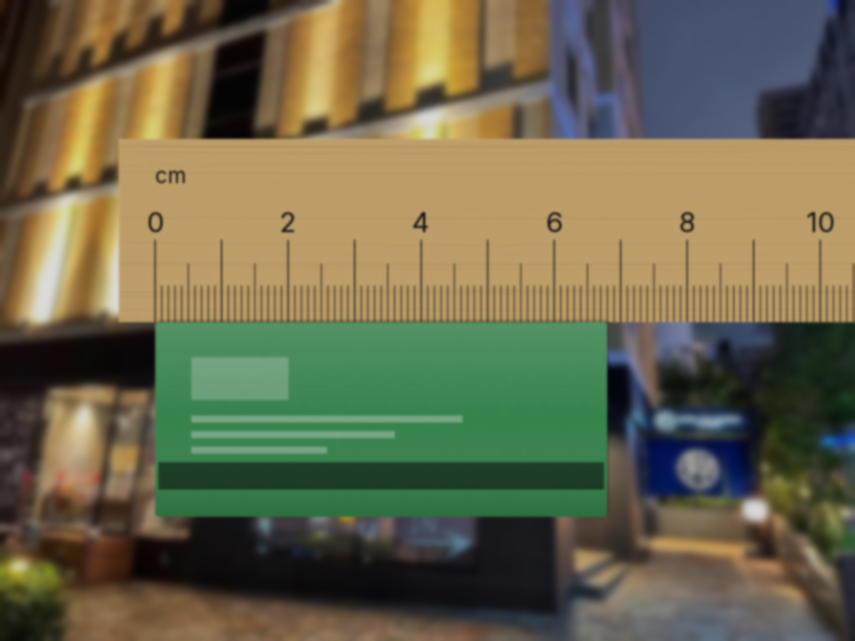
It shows 6.8cm
